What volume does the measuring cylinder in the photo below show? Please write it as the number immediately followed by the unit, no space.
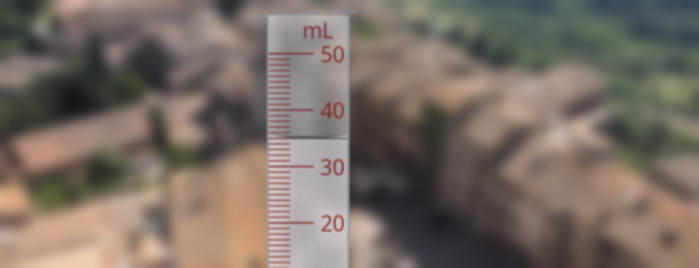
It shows 35mL
